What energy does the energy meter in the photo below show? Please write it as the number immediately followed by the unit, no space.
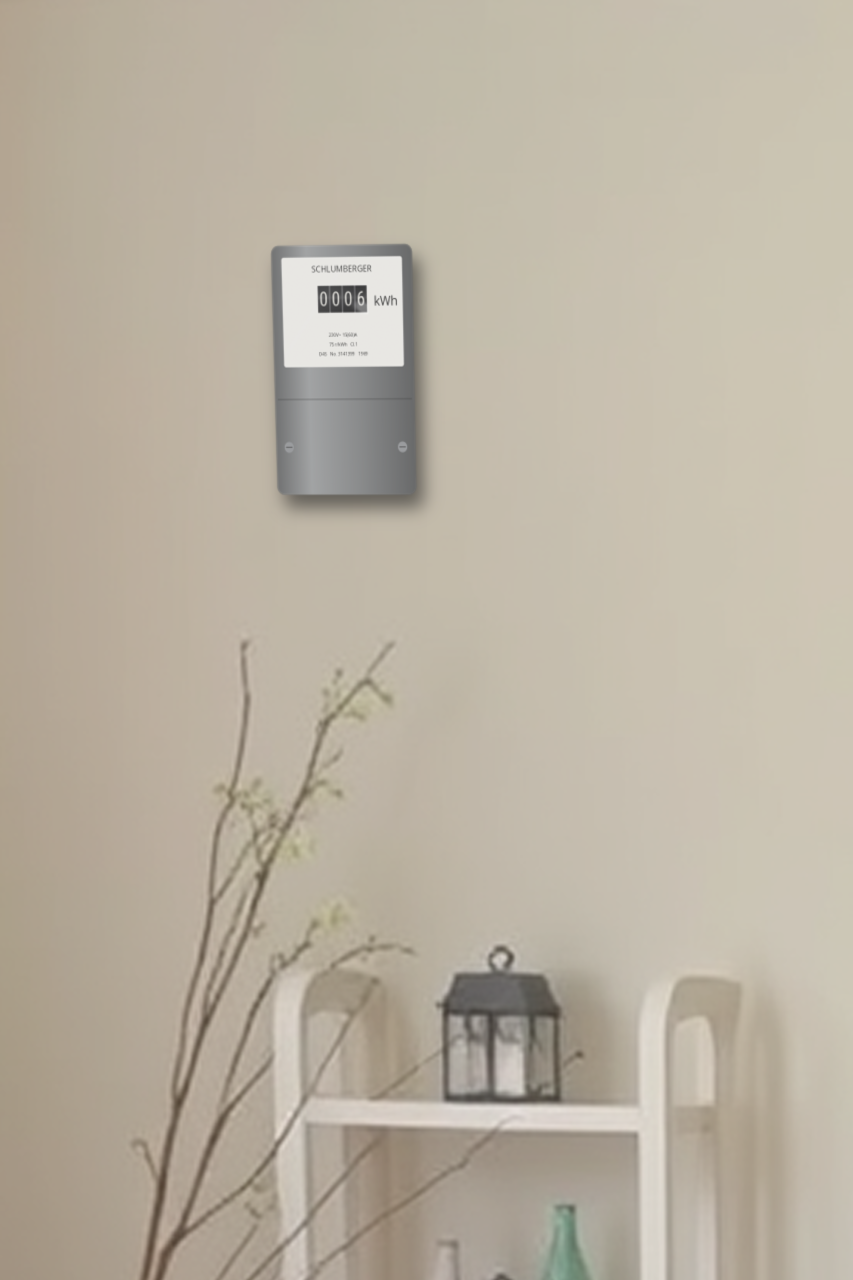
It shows 6kWh
